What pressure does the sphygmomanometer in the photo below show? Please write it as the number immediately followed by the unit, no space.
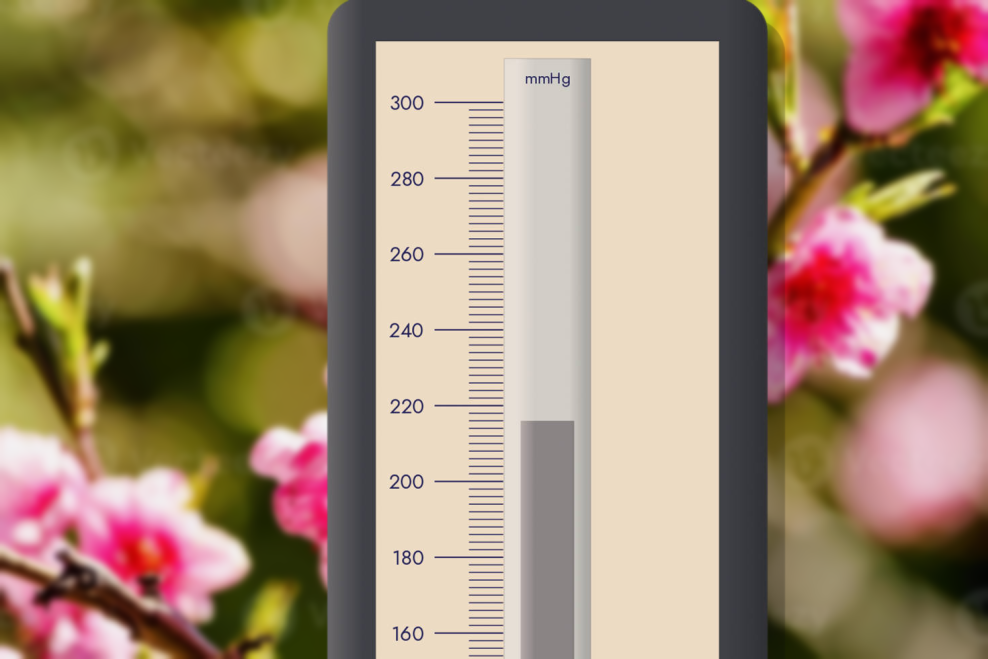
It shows 216mmHg
